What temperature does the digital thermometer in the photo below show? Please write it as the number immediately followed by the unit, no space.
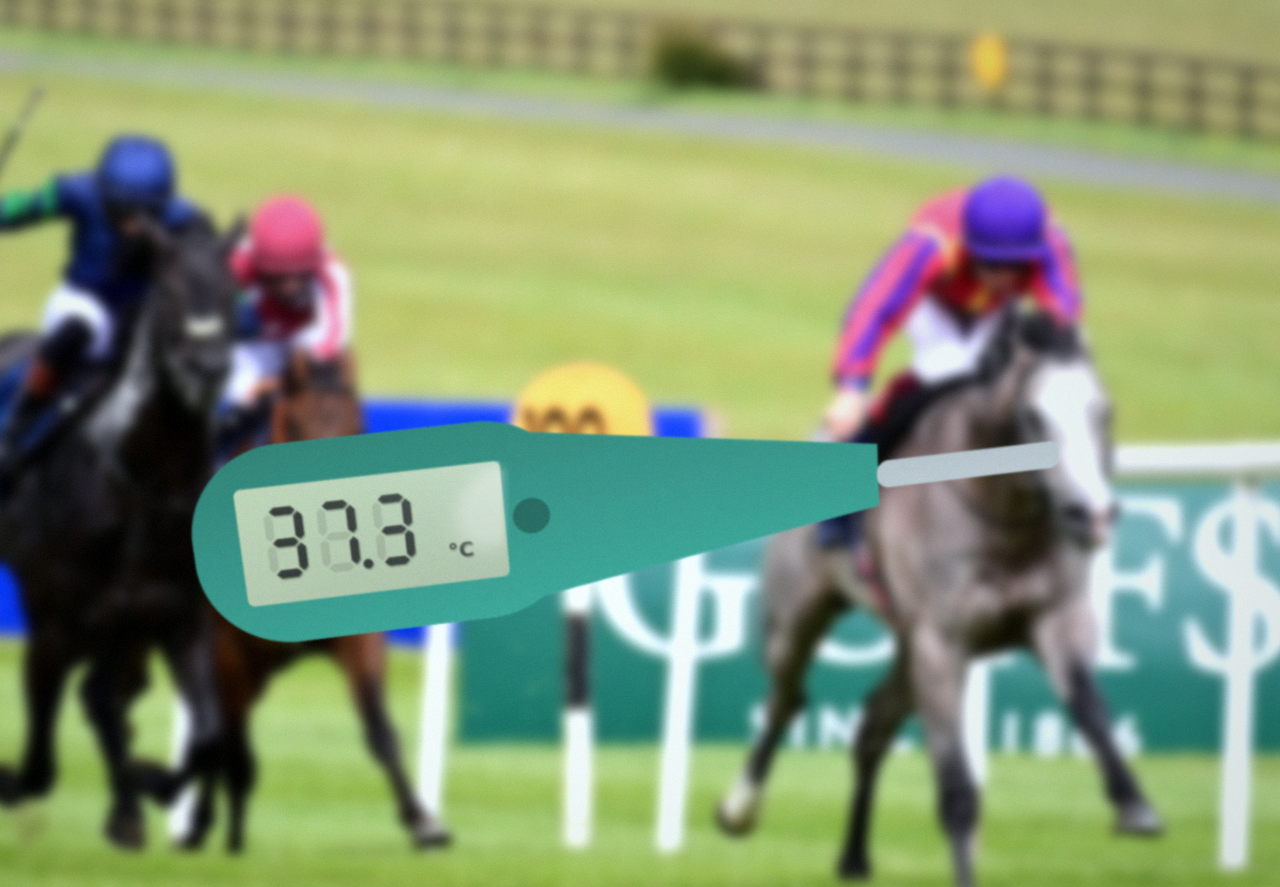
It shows 37.3°C
